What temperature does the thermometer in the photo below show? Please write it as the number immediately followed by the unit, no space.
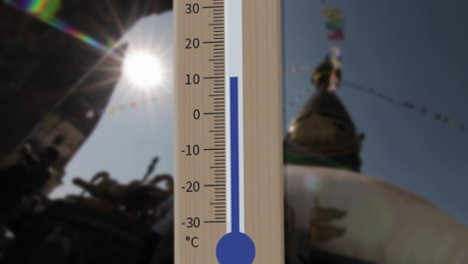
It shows 10°C
